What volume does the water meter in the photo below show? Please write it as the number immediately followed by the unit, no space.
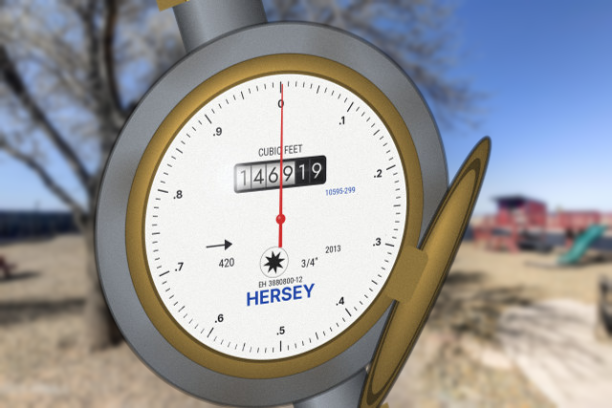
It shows 146919.00ft³
